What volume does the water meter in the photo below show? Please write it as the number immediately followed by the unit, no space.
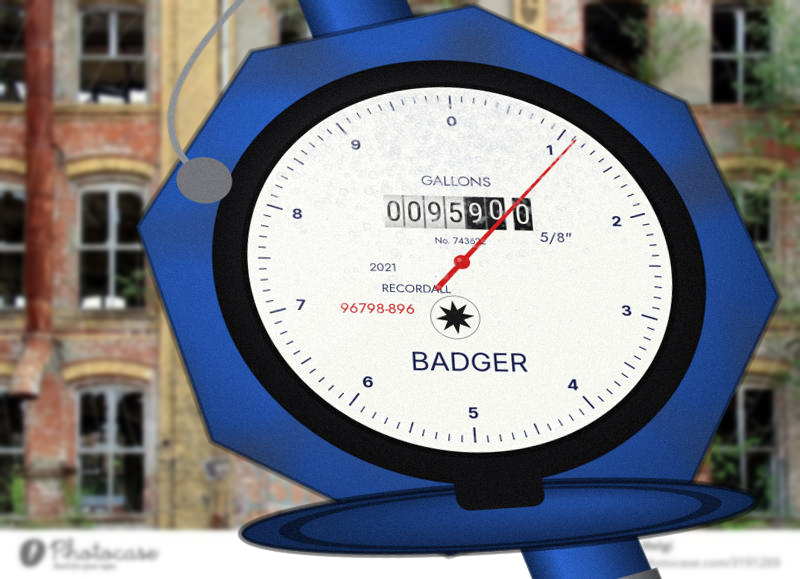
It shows 95901.1gal
